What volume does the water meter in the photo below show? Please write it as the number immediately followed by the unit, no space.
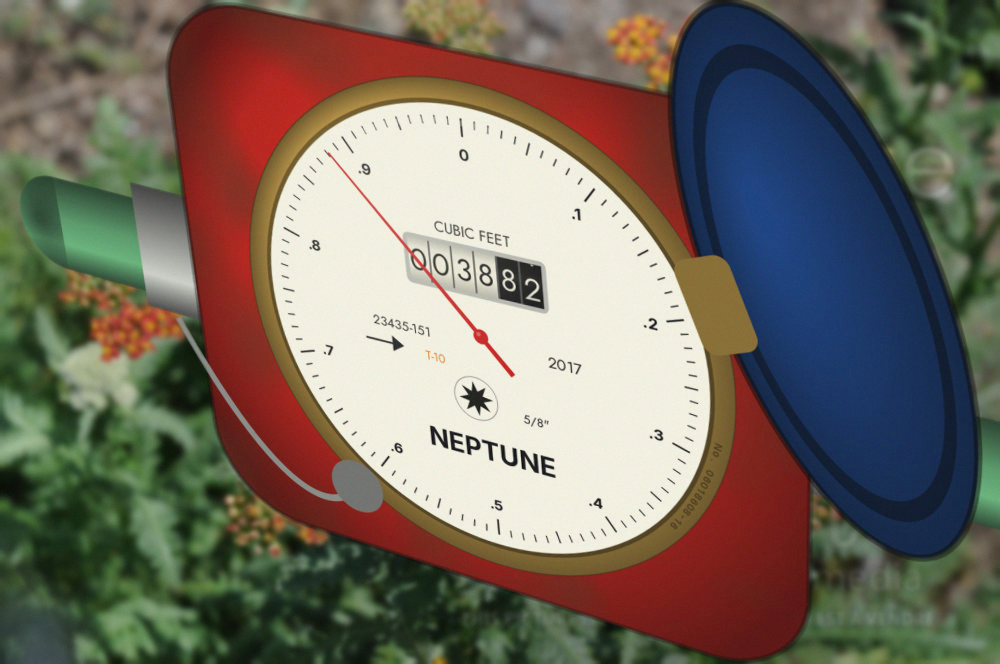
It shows 3881.88ft³
